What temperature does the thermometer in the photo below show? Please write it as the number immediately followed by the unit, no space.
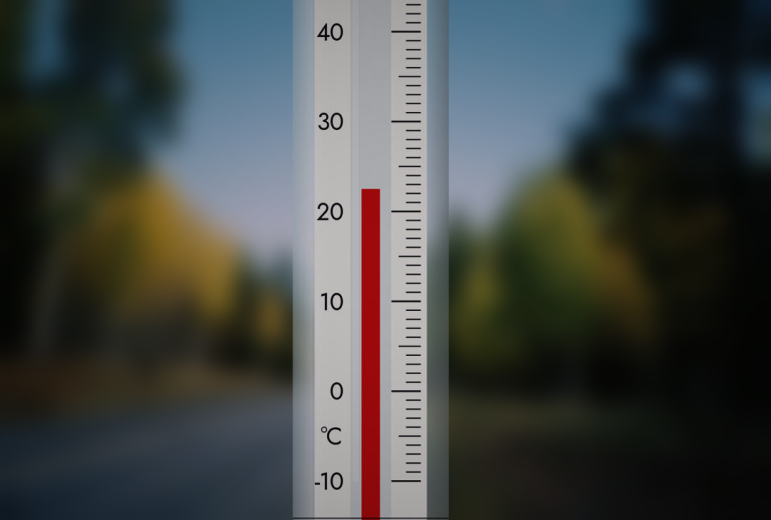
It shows 22.5°C
